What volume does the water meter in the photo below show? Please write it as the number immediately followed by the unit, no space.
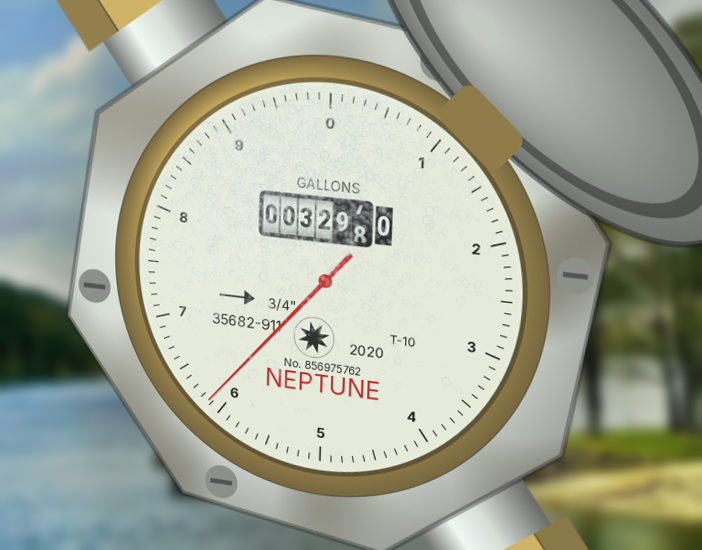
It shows 32976.1gal
